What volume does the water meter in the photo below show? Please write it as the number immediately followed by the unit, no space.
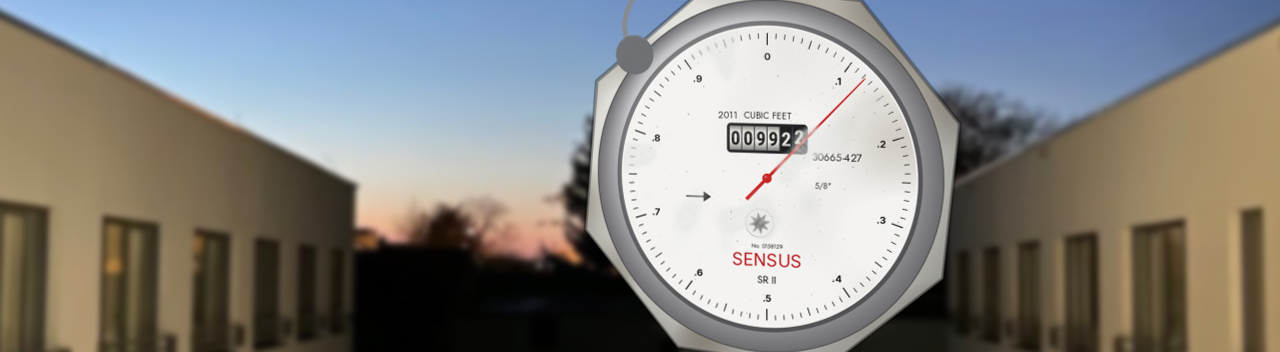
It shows 9922.12ft³
